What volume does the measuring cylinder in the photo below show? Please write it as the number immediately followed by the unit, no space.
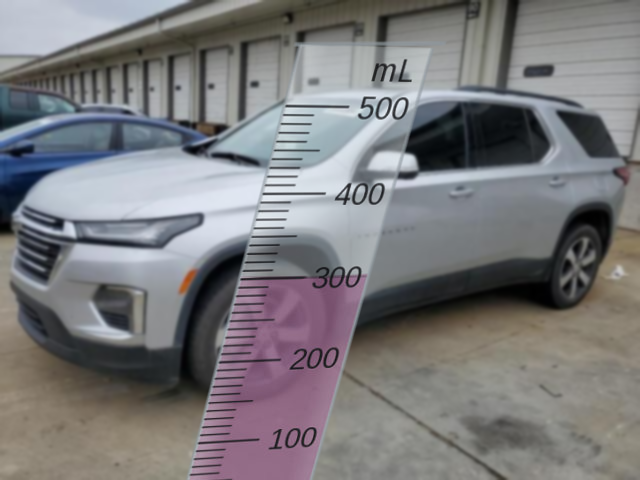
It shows 300mL
